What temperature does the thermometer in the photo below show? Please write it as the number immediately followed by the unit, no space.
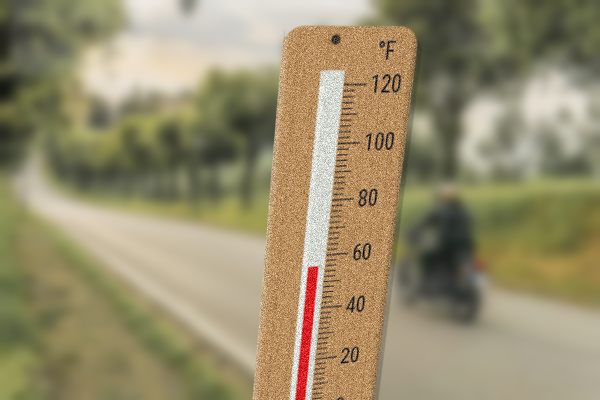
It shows 56°F
